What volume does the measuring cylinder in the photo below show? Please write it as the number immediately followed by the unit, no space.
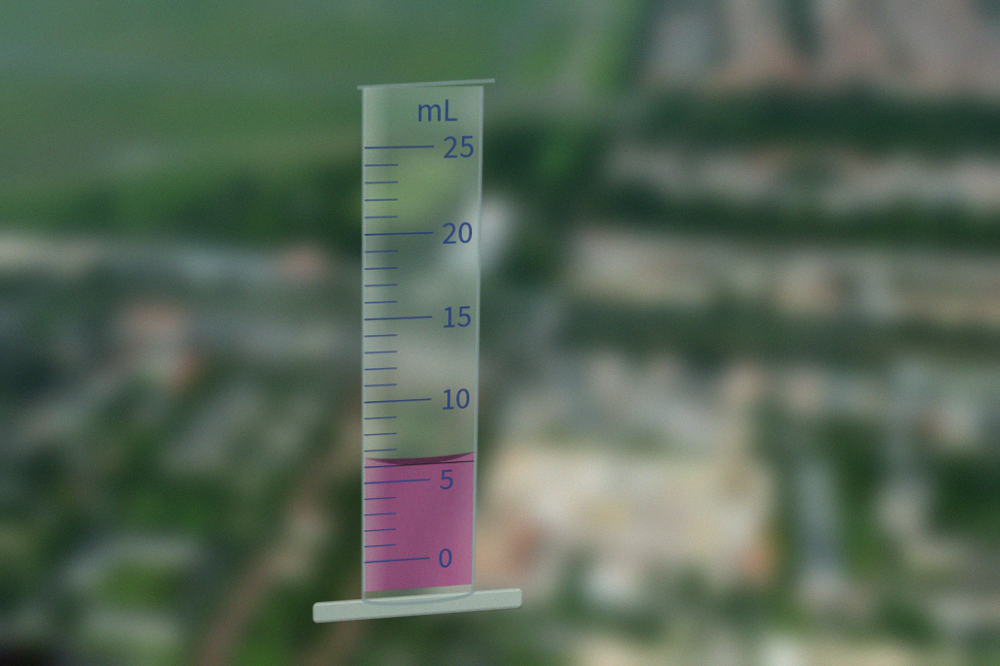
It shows 6mL
